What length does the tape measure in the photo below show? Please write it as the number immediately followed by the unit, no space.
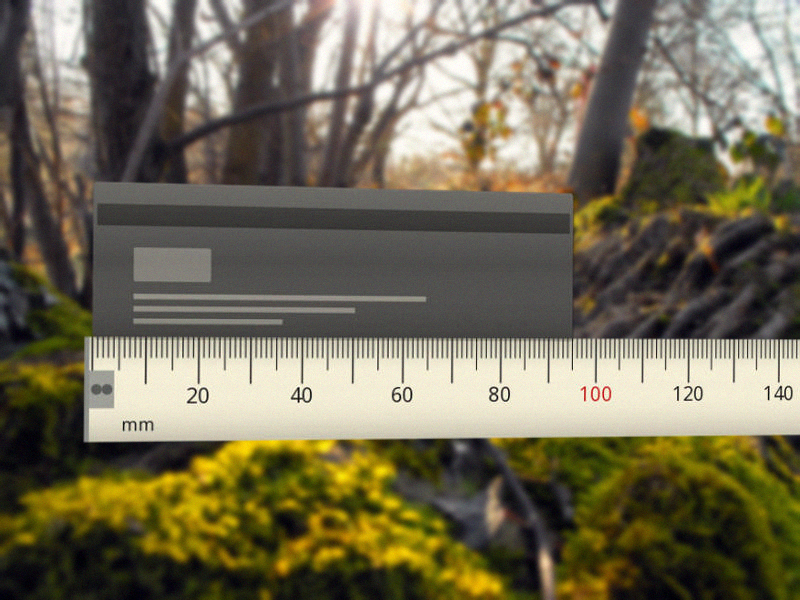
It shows 95mm
